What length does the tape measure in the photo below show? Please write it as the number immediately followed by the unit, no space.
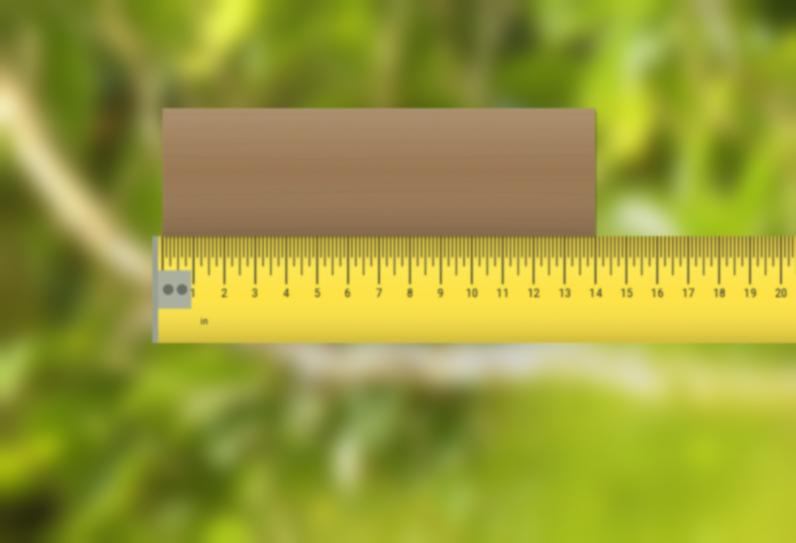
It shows 14in
